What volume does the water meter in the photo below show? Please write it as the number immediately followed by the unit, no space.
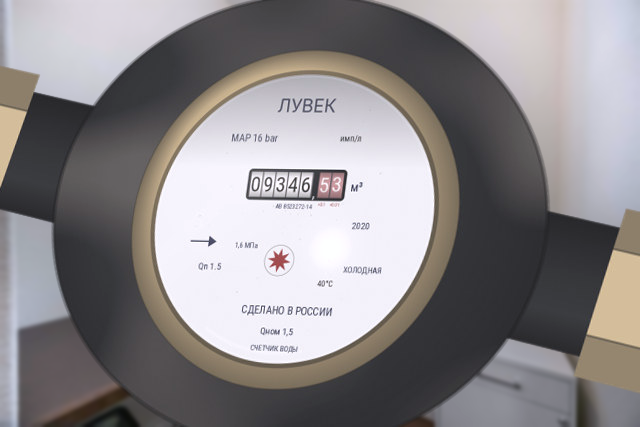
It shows 9346.53m³
